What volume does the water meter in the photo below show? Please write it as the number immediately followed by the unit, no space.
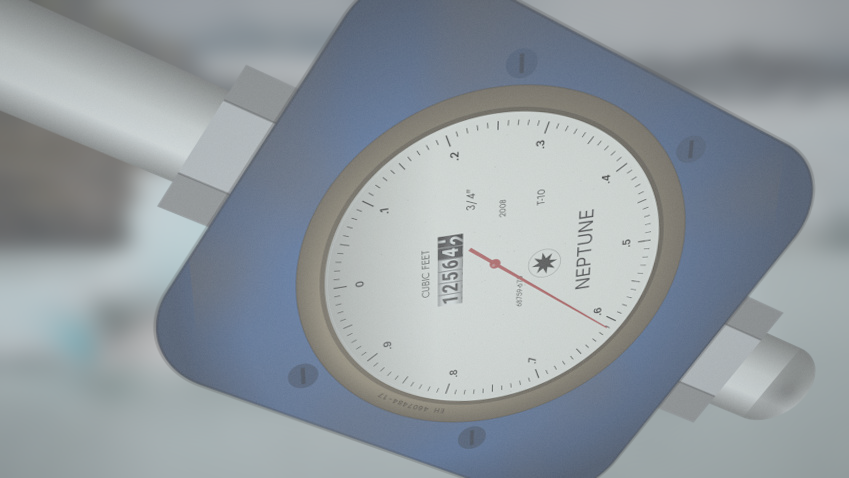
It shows 125641.61ft³
